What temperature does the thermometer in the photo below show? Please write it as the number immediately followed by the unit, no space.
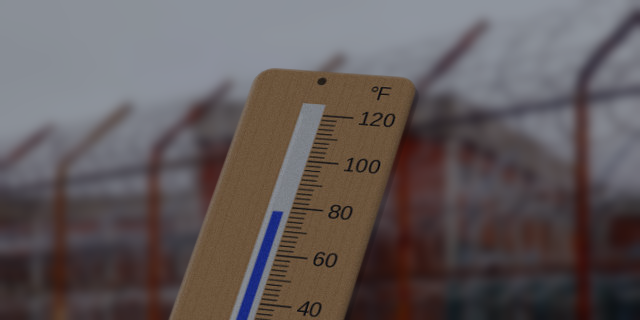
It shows 78°F
